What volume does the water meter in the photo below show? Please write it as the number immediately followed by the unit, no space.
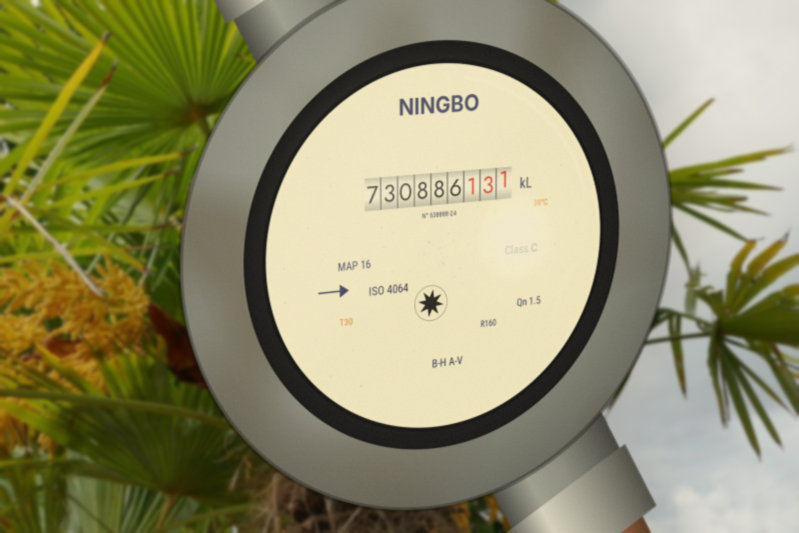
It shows 730886.131kL
